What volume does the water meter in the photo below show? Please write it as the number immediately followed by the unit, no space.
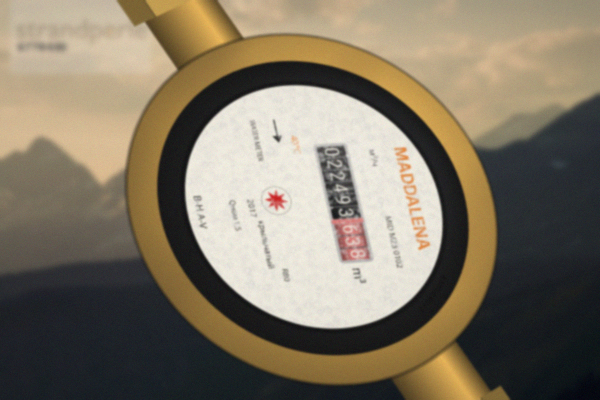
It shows 22493.638m³
